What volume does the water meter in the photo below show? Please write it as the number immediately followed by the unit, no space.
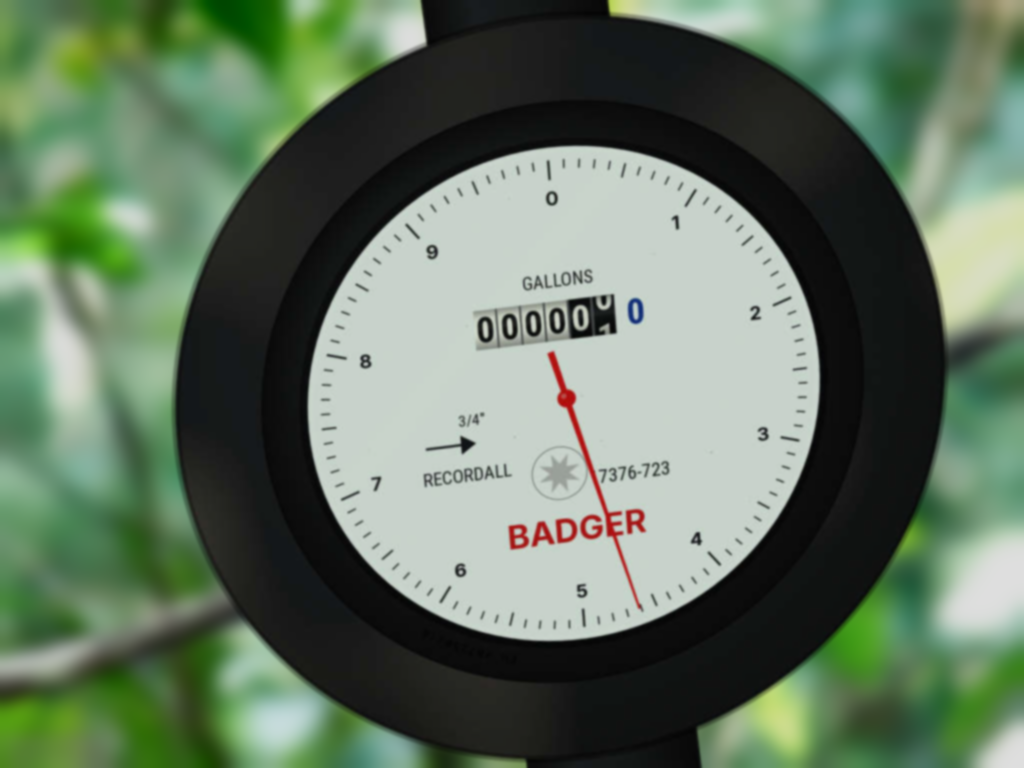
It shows 4.6gal
